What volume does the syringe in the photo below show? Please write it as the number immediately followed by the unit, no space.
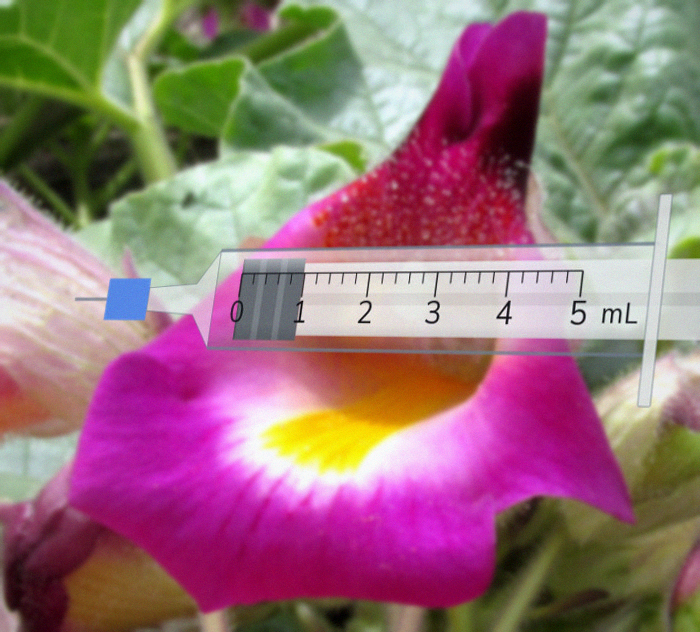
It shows 0mL
